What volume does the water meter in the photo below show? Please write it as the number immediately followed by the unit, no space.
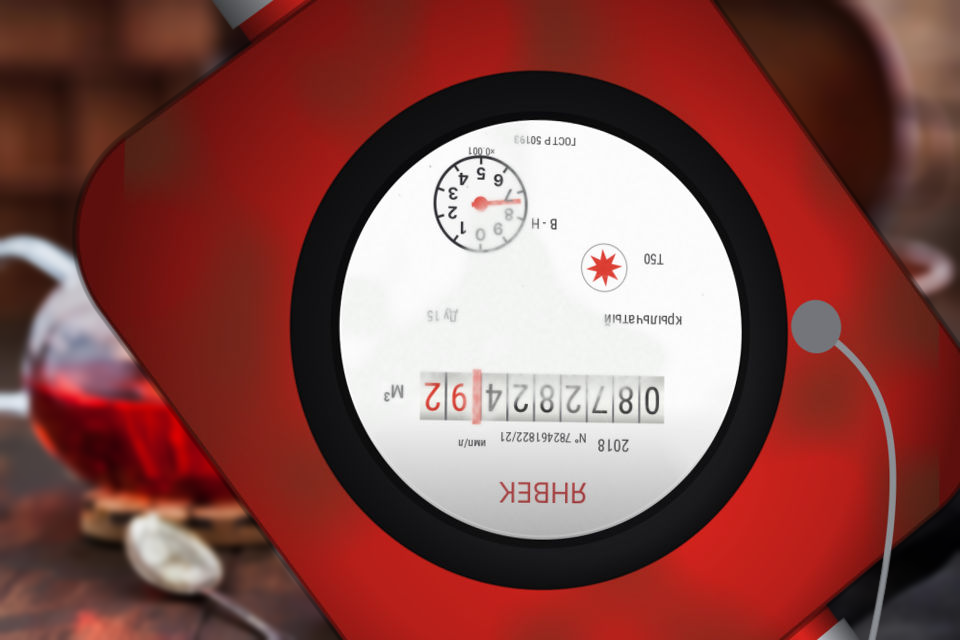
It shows 872824.927m³
